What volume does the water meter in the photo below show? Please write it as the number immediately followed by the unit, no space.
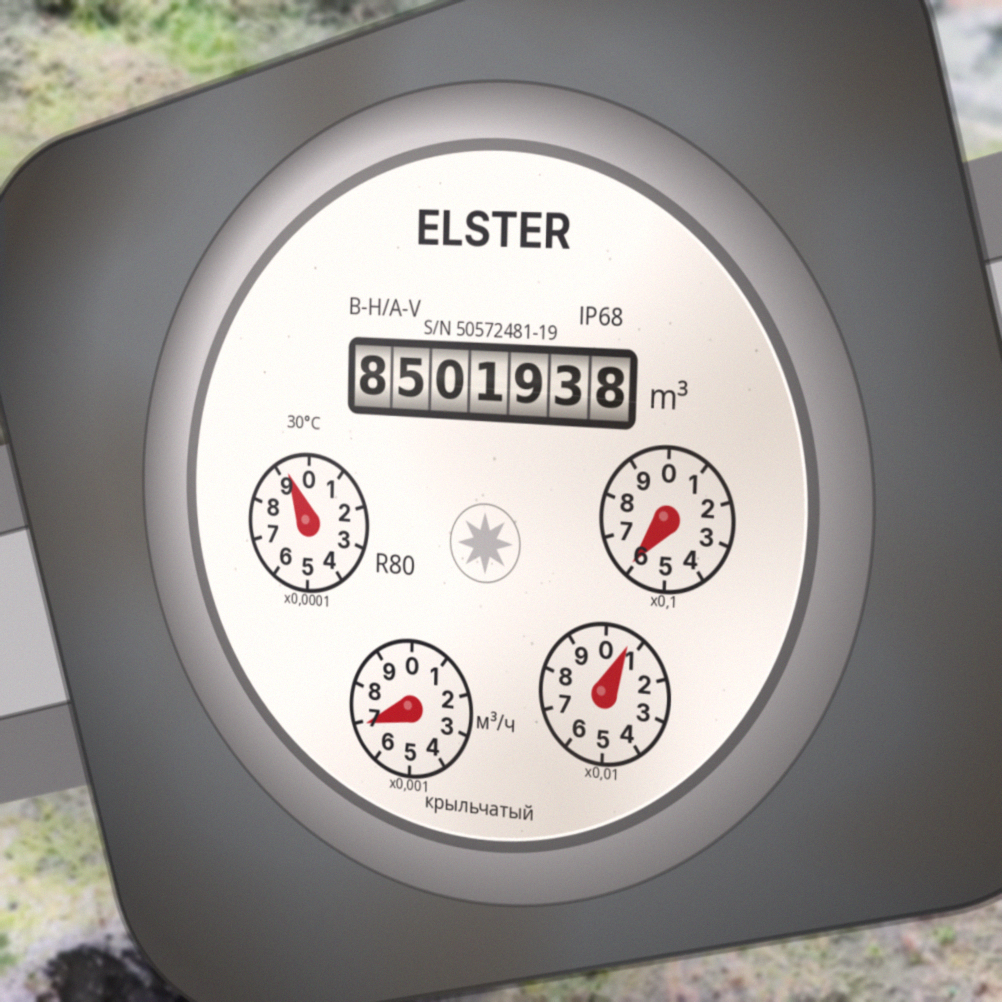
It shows 8501938.6069m³
